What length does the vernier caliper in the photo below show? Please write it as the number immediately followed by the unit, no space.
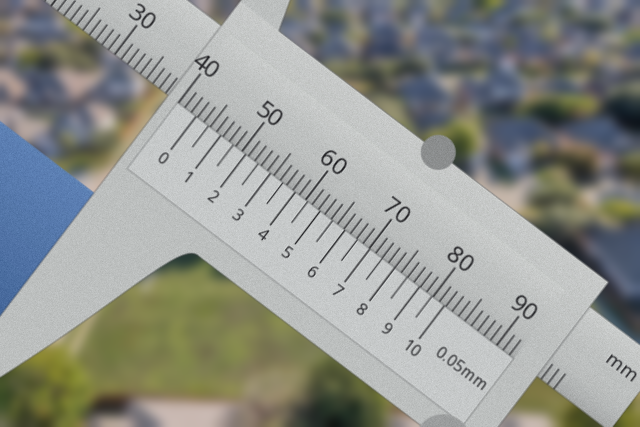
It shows 42.8mm
